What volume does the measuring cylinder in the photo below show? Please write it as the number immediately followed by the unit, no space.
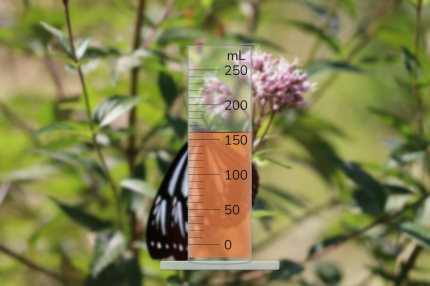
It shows 160mL
